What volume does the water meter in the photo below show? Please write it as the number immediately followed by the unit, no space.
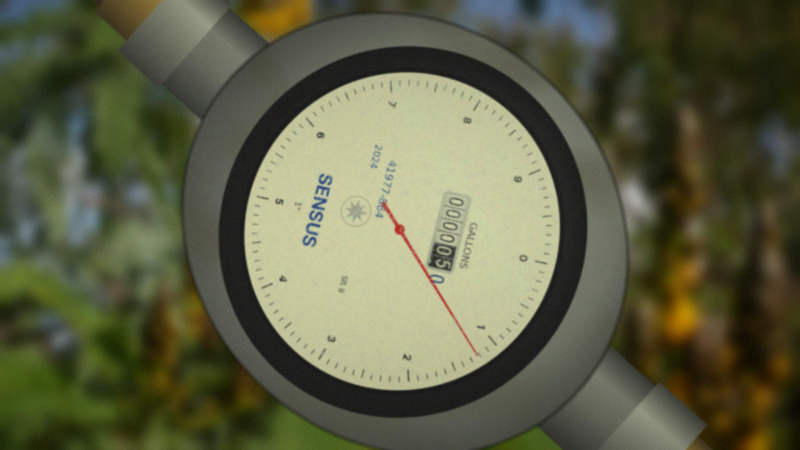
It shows 51.2gal
